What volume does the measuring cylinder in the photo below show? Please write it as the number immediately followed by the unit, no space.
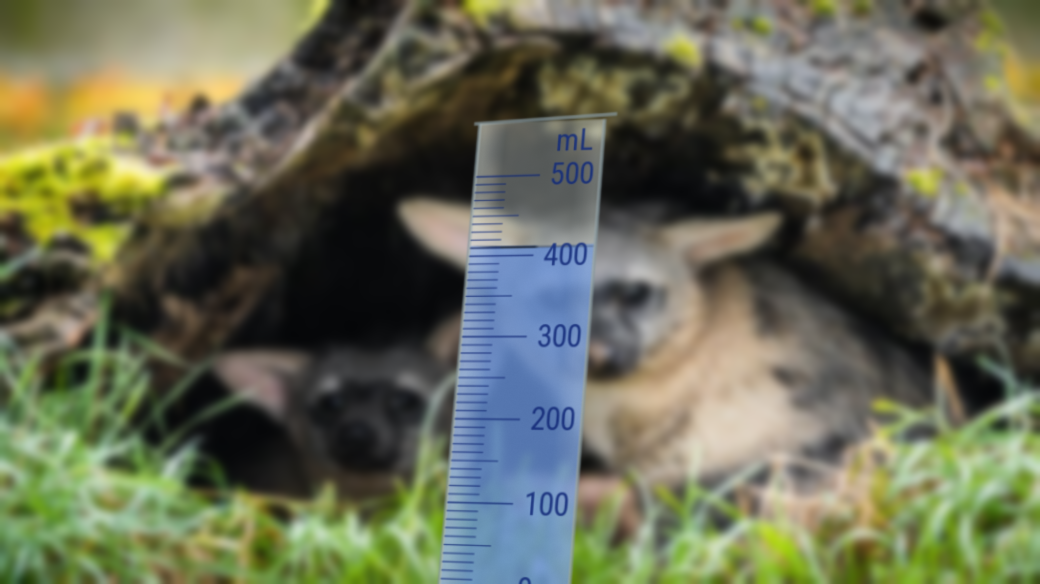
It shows 410mL
